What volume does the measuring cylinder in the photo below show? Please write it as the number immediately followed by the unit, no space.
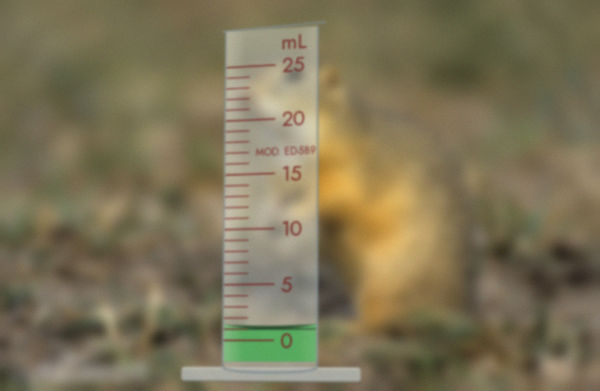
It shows 1mL
